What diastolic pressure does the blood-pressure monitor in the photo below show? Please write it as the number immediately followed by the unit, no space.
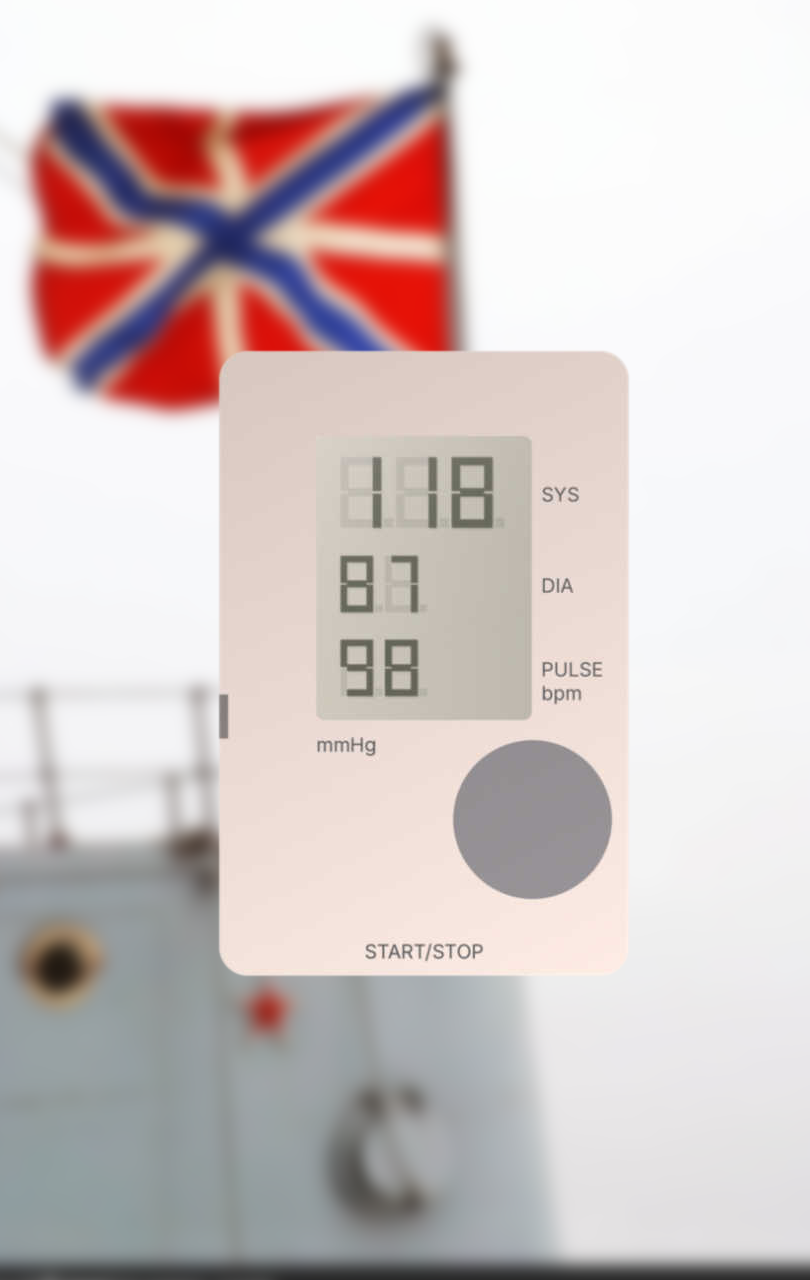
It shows 87mmHg
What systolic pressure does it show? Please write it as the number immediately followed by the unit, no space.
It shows 118mmHg
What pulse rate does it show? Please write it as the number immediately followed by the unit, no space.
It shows 98bpm
